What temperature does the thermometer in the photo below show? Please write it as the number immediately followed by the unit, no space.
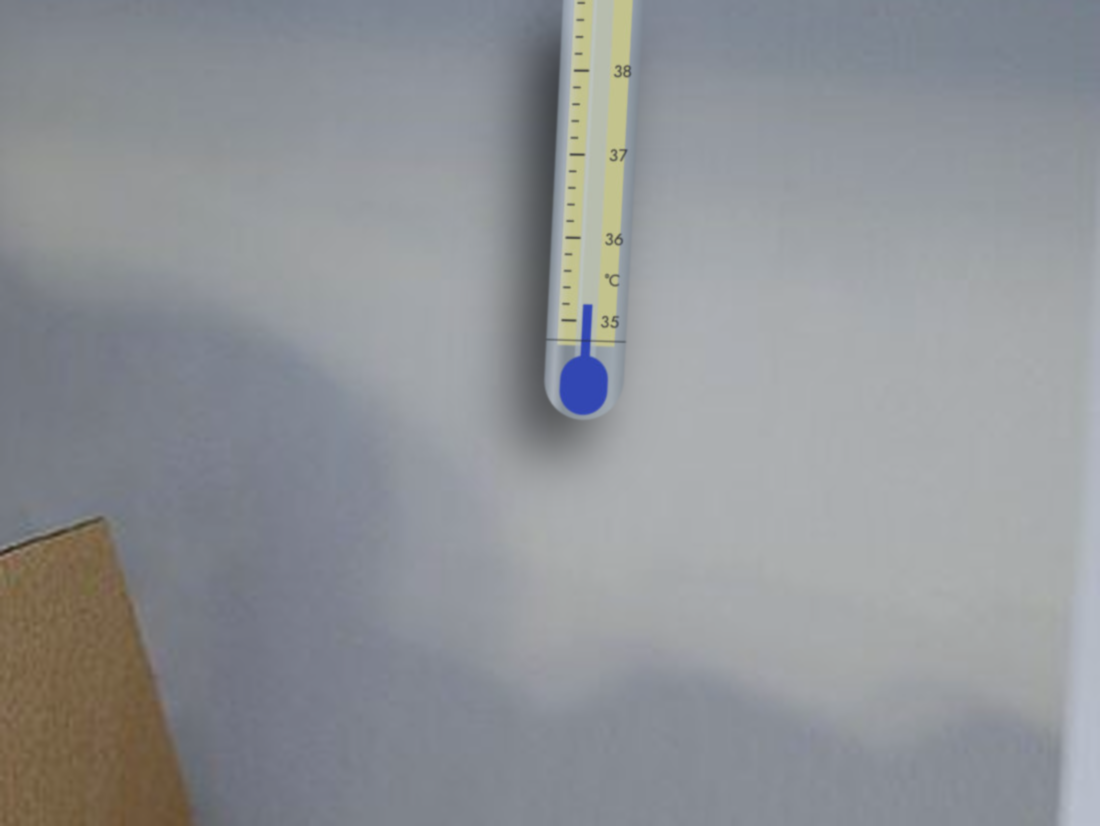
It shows 35.2°C
